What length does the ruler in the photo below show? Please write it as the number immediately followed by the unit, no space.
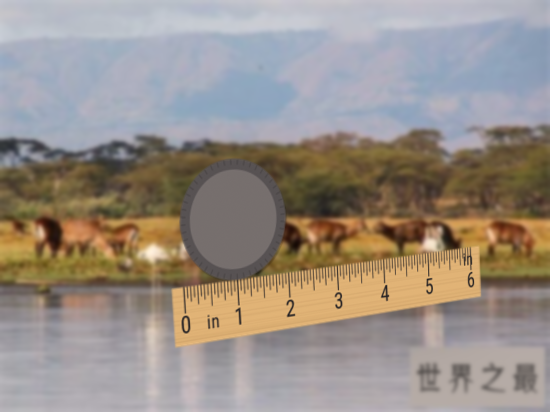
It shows 2in
